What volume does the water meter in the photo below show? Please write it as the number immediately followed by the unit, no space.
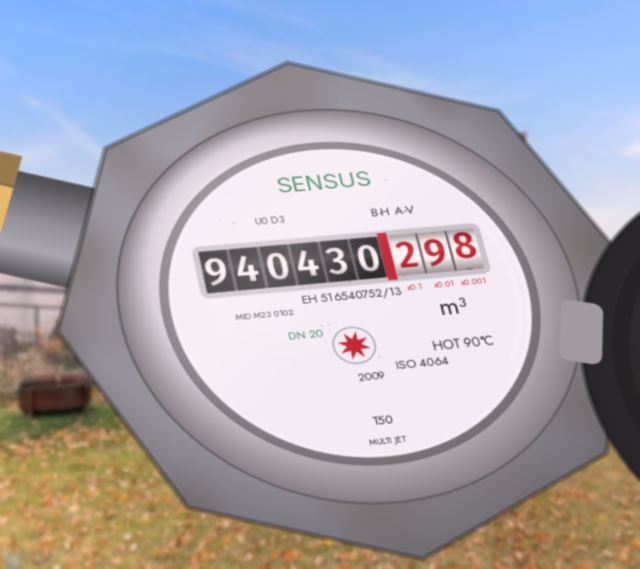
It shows 940430.298m³
